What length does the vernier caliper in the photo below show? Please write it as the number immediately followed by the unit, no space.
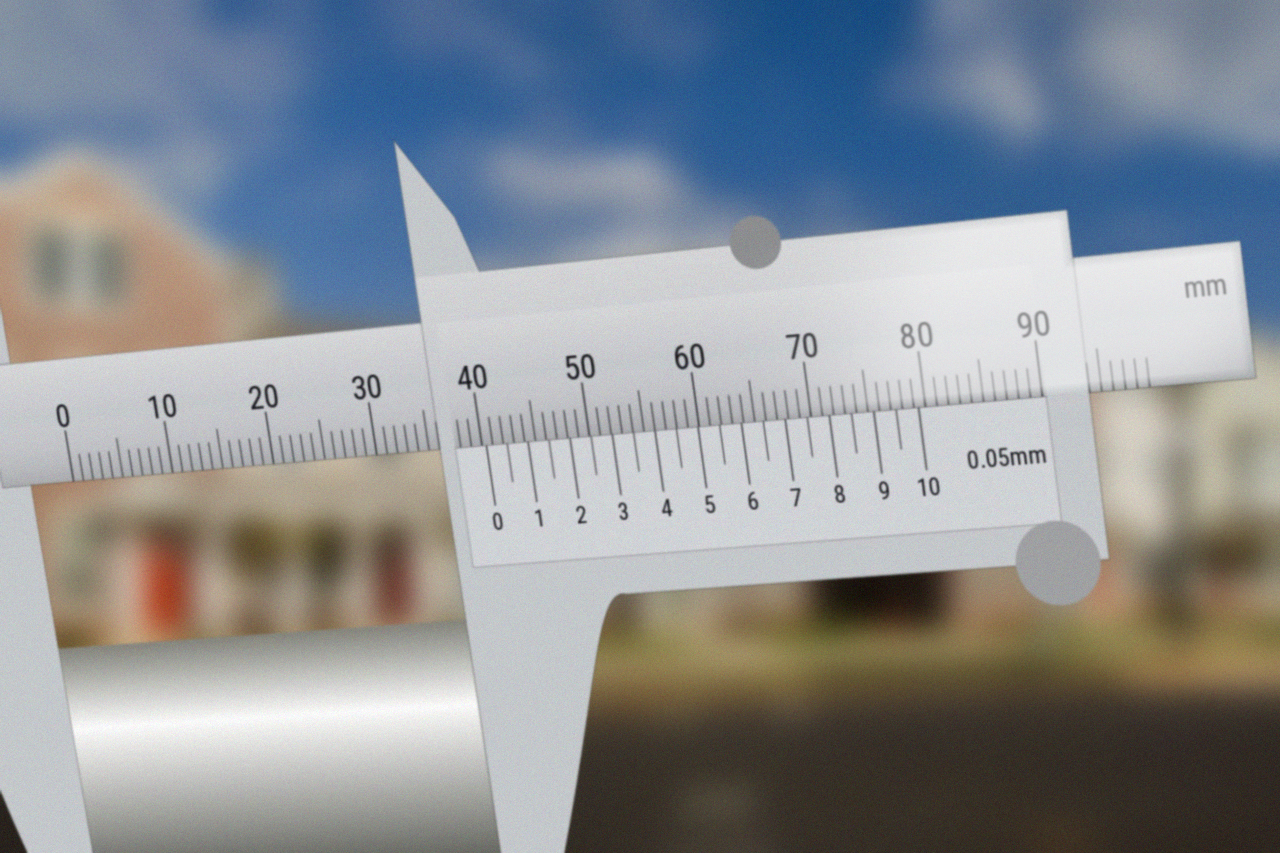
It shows 40.4mm
